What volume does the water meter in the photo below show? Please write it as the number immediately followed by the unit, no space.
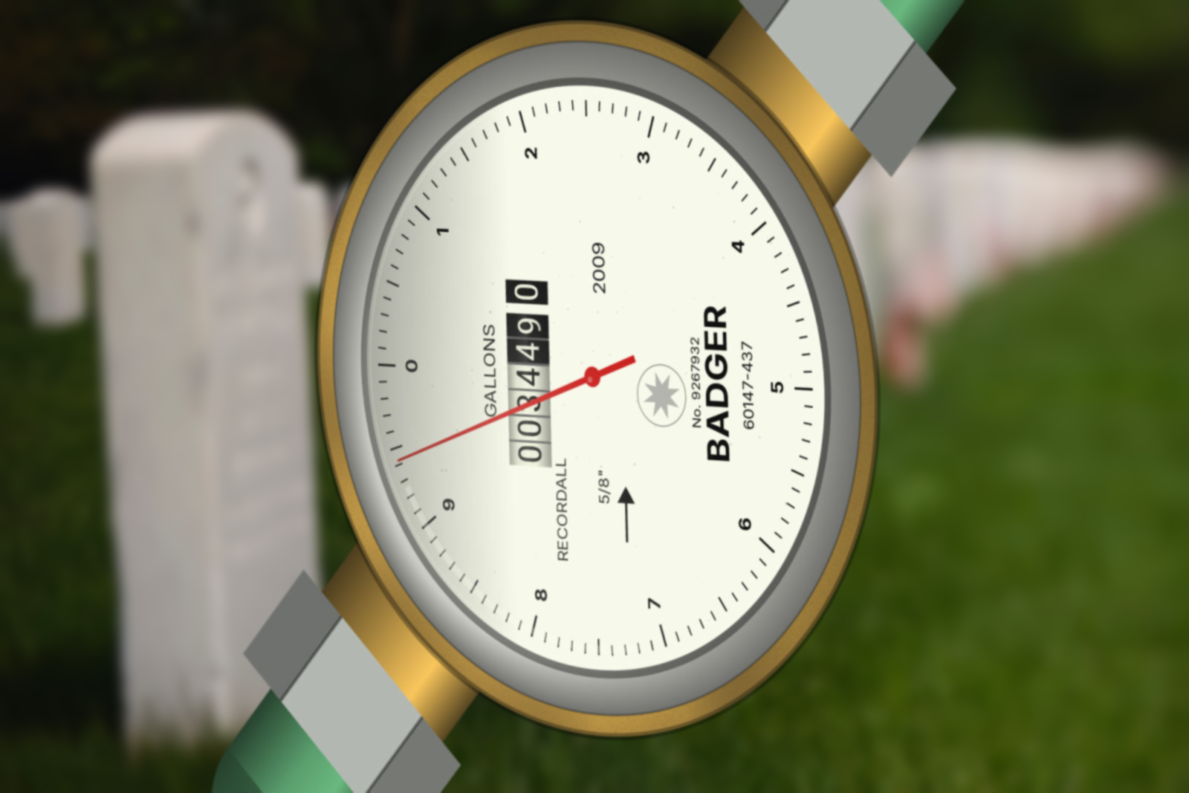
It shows 34489.4gal
